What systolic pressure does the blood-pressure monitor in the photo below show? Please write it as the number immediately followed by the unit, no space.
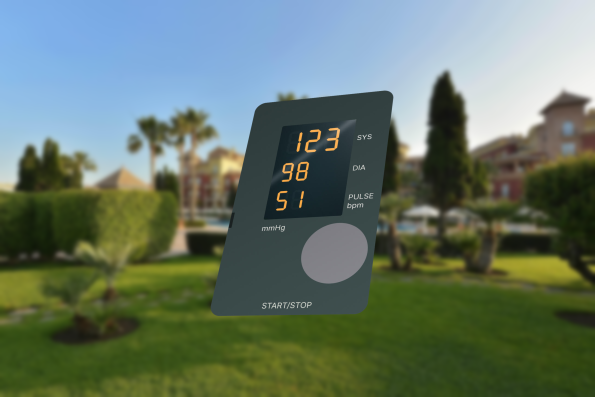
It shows 123mmHg
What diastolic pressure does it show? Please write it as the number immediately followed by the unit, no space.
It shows 98mmHg
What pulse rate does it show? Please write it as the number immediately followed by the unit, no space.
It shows 51bpm
